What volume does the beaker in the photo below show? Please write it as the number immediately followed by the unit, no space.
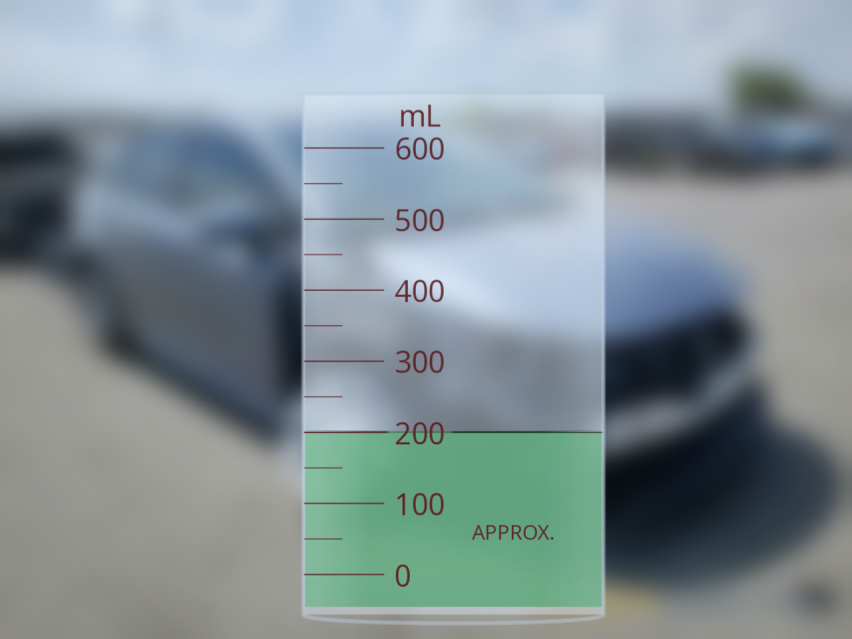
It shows 200mL
